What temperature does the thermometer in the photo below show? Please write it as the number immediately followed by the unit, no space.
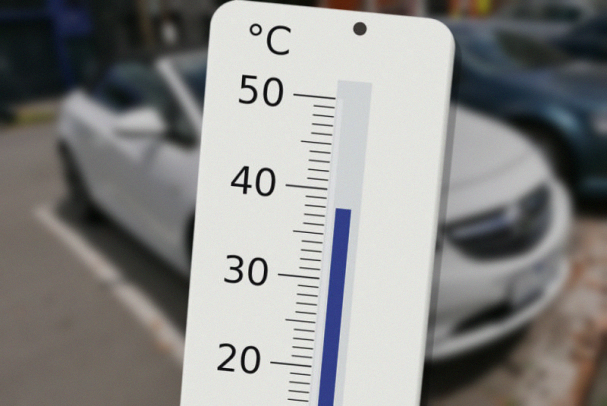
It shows 38°C
